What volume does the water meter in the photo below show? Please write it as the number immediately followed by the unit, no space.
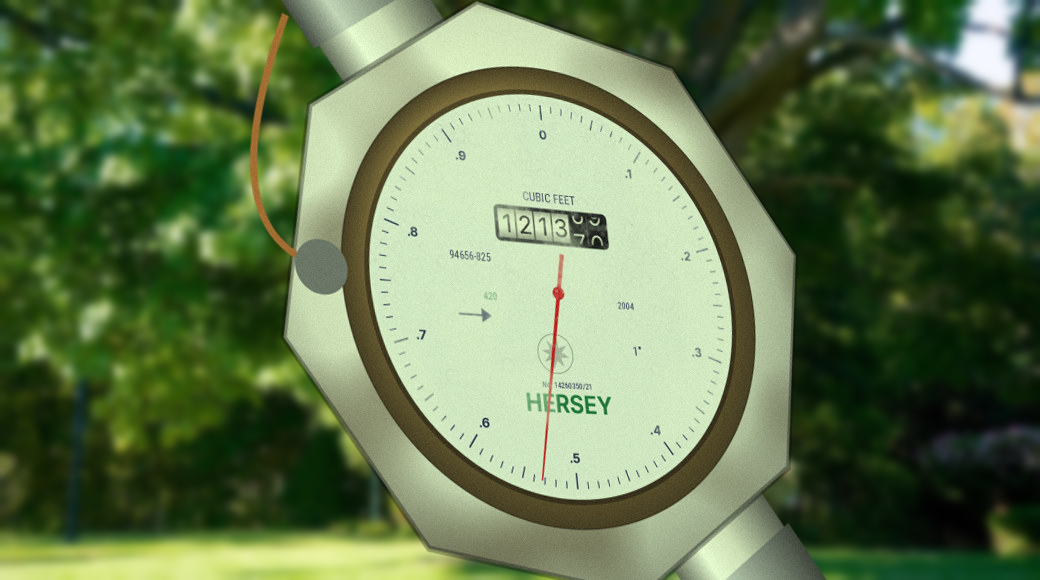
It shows 121369.53ft³
